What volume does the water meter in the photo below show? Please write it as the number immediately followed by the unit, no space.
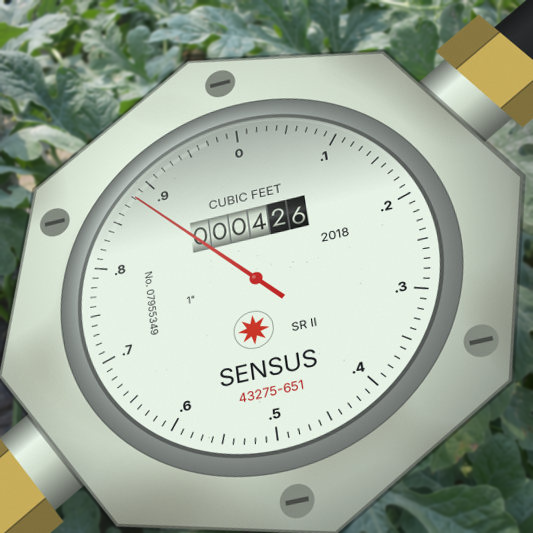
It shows 425.88ft³
